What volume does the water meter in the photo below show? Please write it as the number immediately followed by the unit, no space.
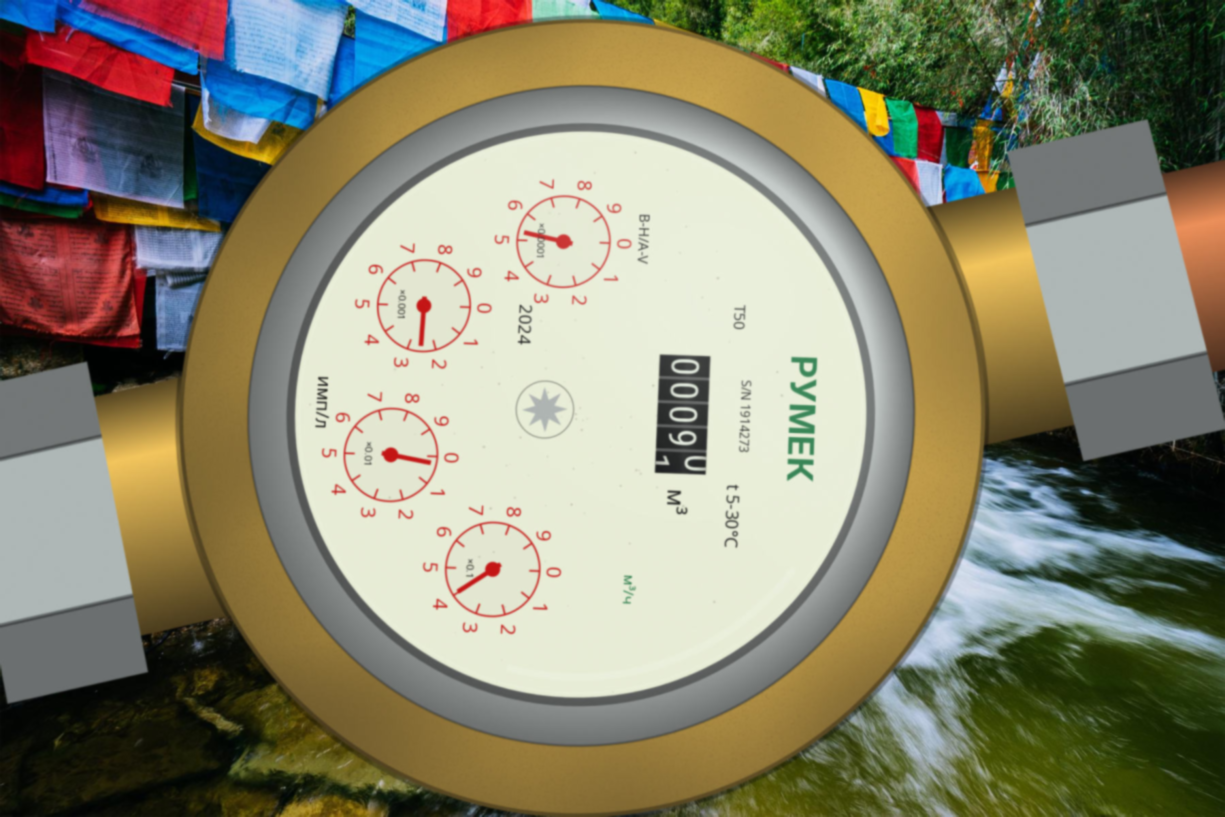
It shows 90.4025m³
